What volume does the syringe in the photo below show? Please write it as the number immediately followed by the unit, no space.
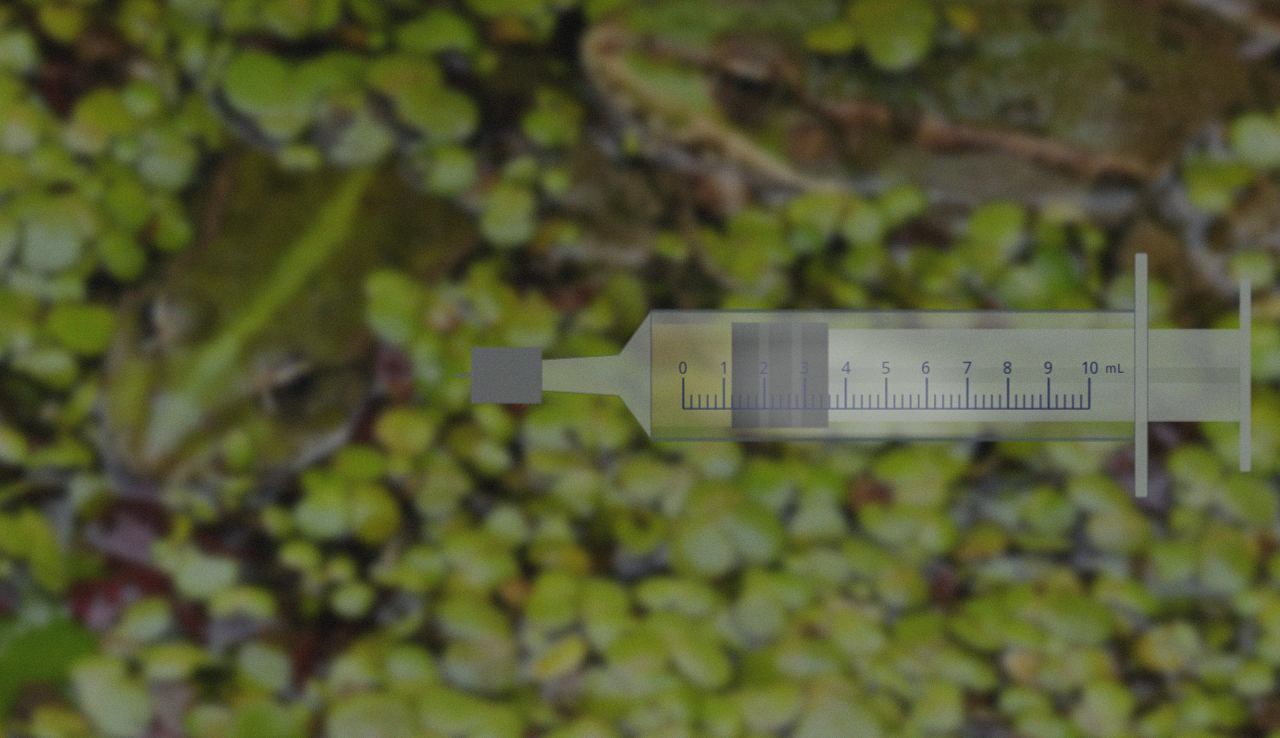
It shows 1.2mL
